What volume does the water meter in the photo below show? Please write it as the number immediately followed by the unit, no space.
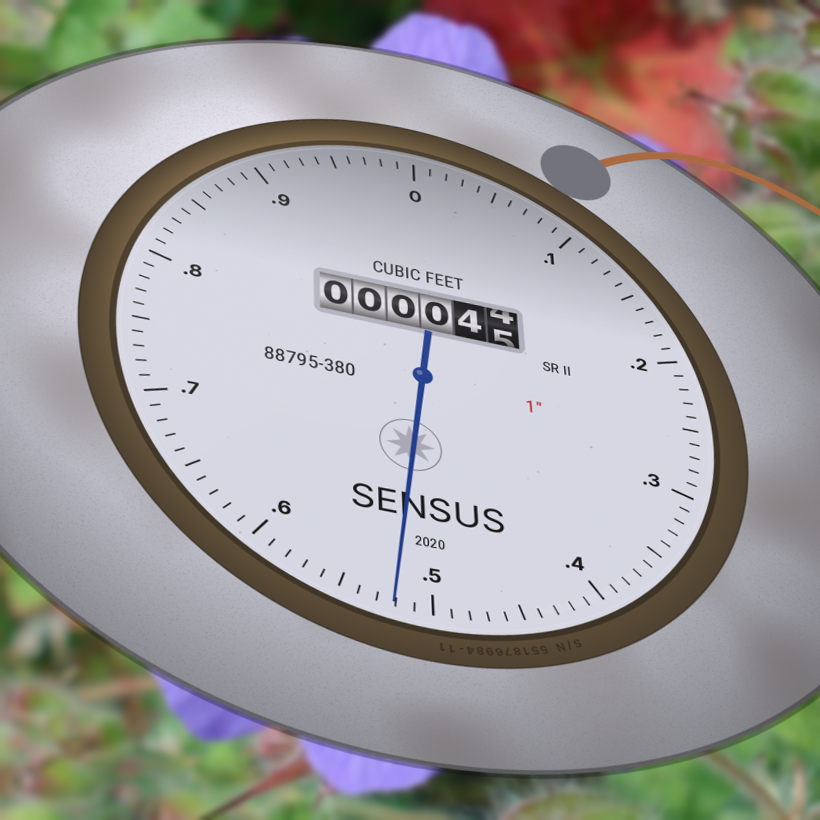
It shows 44.52ft³
